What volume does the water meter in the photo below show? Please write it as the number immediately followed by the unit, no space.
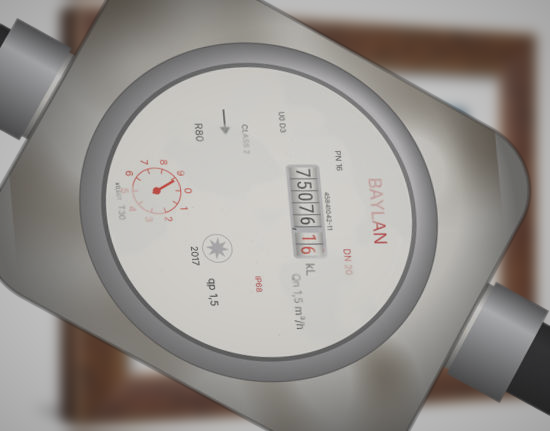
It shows 75076.159kL
